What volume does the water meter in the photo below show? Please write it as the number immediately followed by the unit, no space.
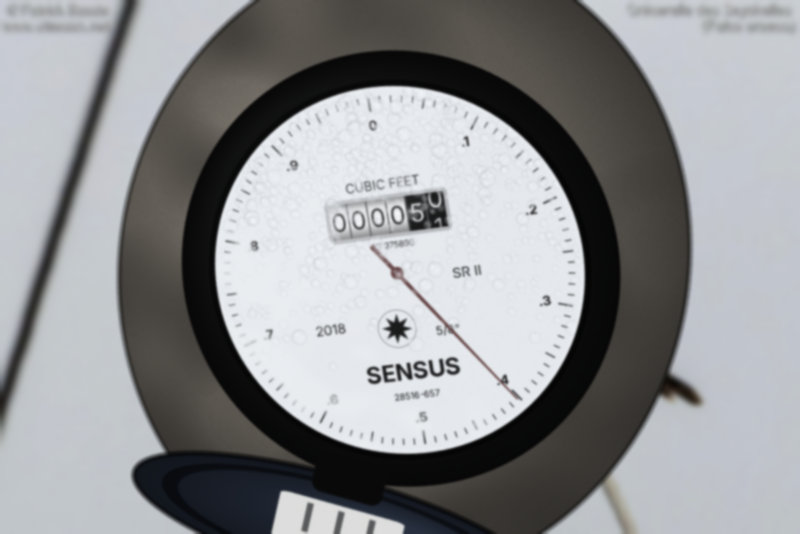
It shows 50.40ft³
